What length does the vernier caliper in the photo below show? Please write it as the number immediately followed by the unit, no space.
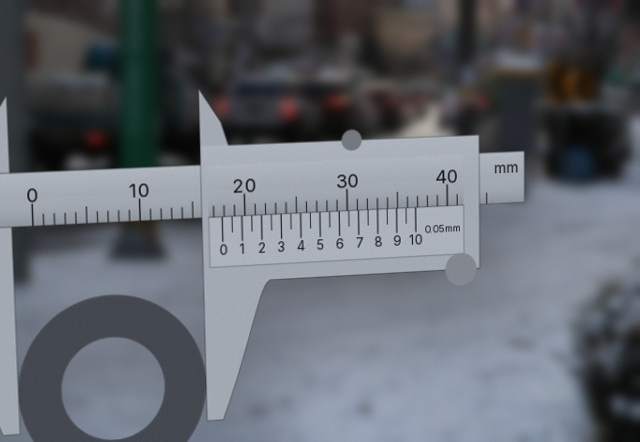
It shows 17.8mm
